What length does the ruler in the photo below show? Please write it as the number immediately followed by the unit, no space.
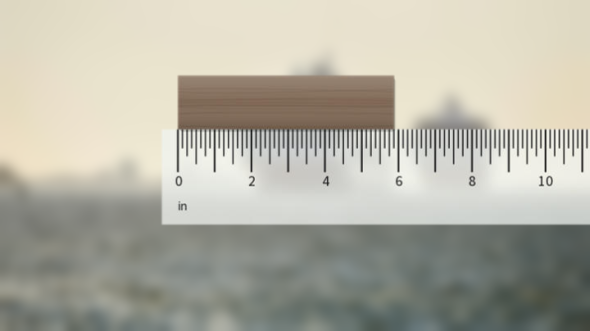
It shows 5.875in
